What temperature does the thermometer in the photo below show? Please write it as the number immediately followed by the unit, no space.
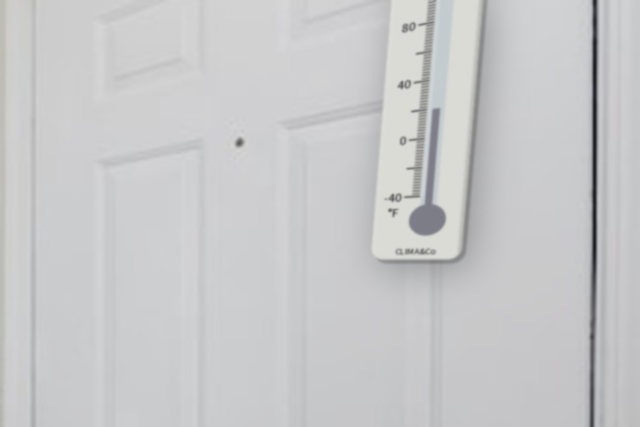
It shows 20°F
